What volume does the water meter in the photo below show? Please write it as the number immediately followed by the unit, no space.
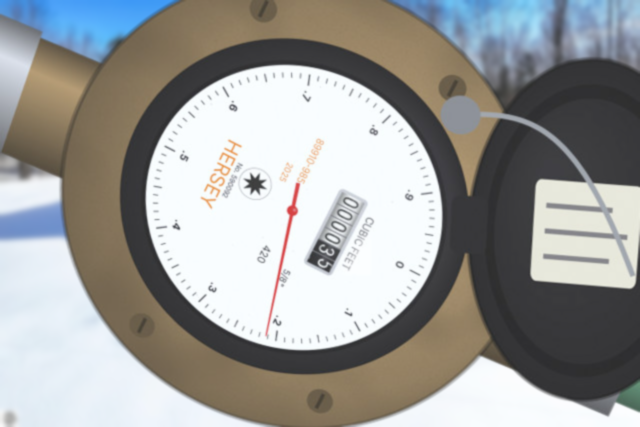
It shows 35.21ft³
